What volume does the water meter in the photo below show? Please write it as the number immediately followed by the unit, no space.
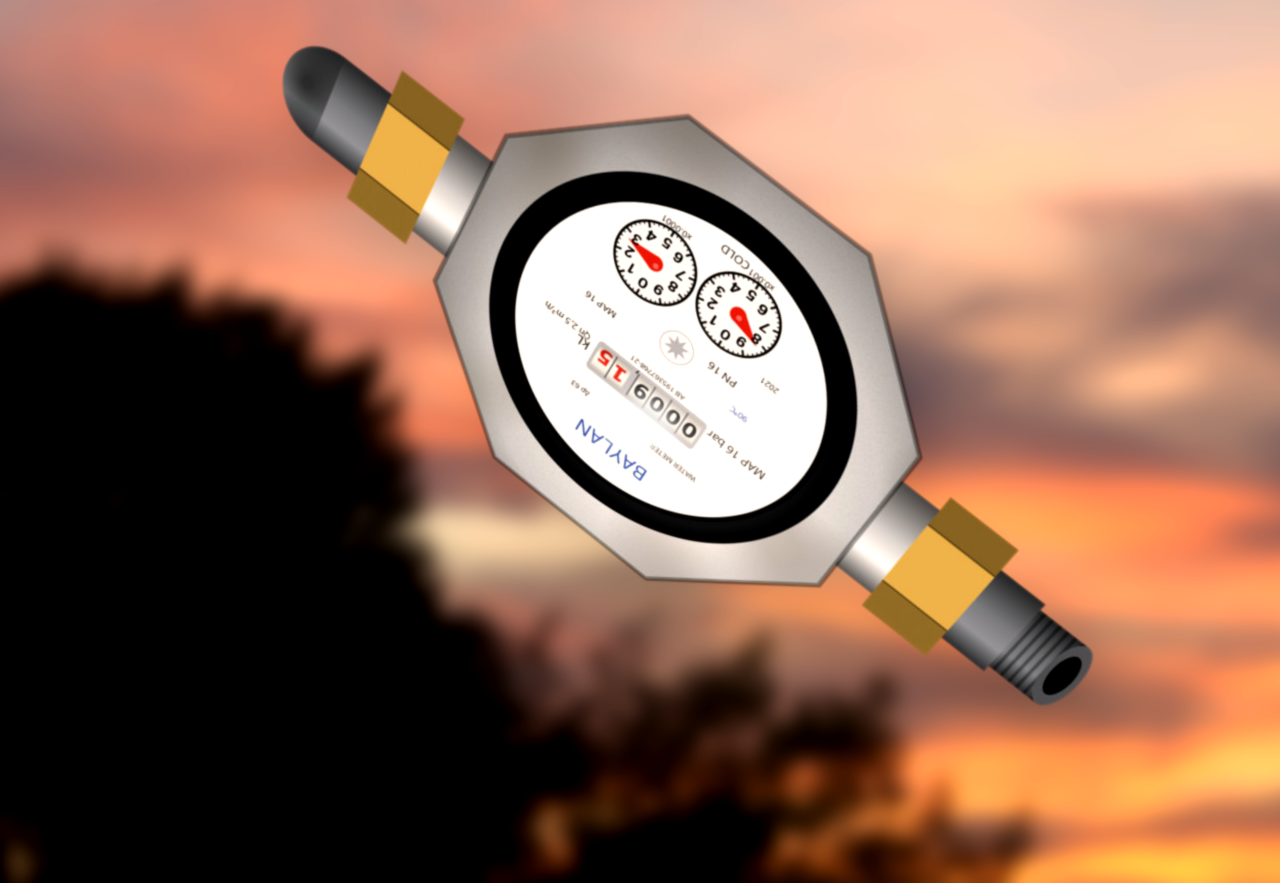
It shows 9.1482kL
